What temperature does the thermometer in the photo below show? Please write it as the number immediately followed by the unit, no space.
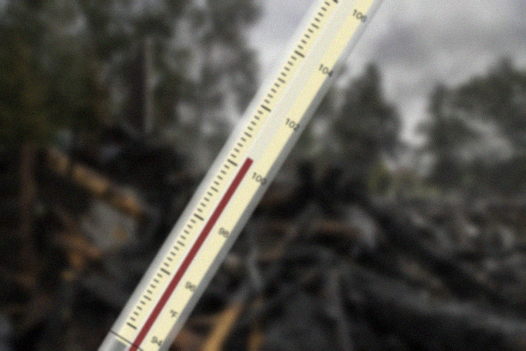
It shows 100.4°F
